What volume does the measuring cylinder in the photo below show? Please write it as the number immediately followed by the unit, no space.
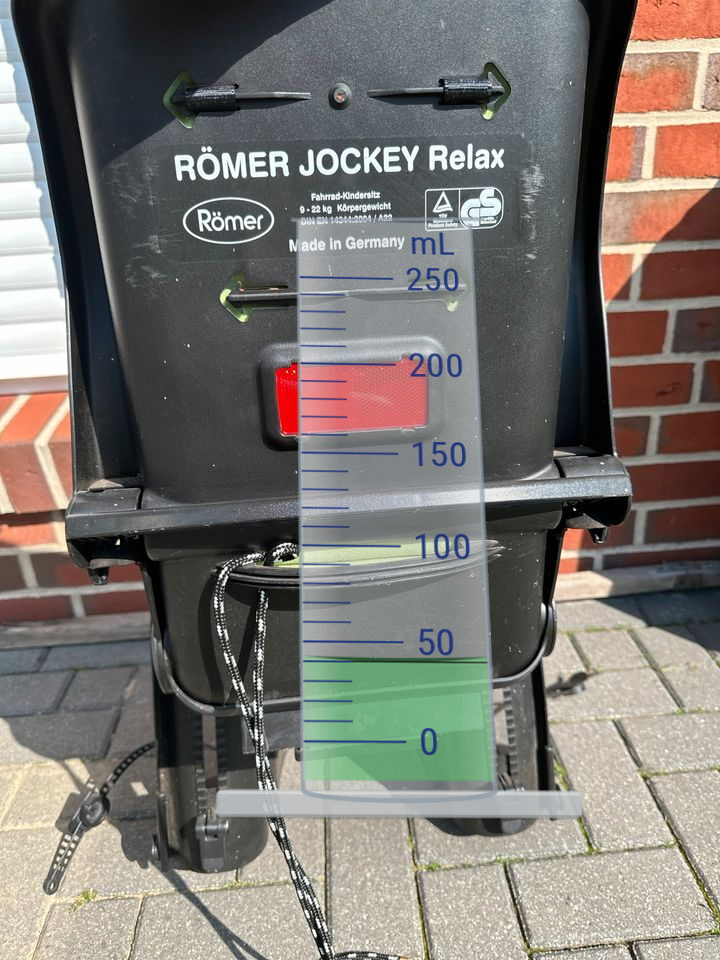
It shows 40mL
